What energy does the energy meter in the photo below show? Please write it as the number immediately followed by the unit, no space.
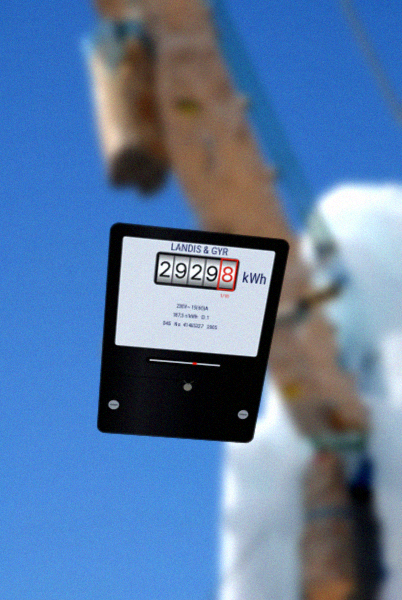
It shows 2929.8kWh
